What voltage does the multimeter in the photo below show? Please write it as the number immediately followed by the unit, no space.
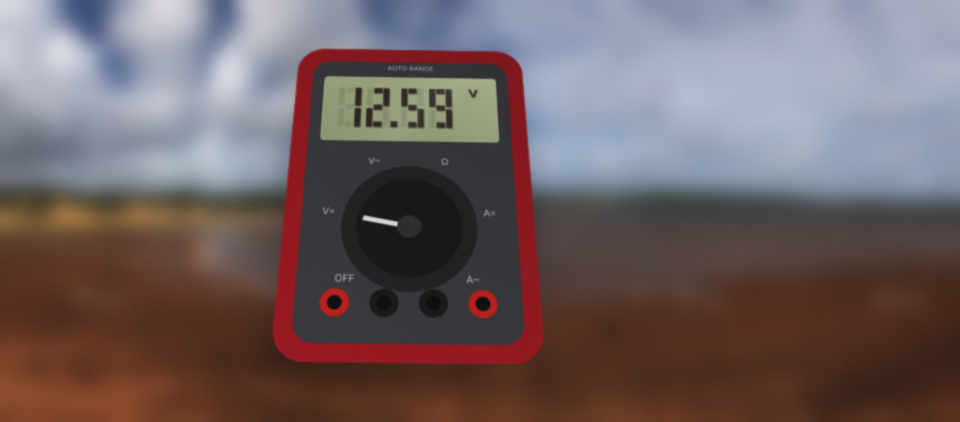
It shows 12.59V
